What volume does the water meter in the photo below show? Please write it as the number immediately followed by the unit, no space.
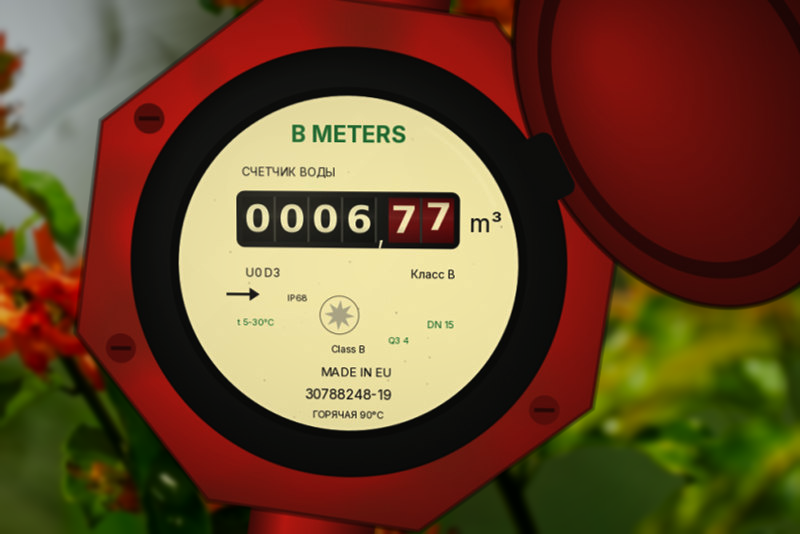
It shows 6.77m³
